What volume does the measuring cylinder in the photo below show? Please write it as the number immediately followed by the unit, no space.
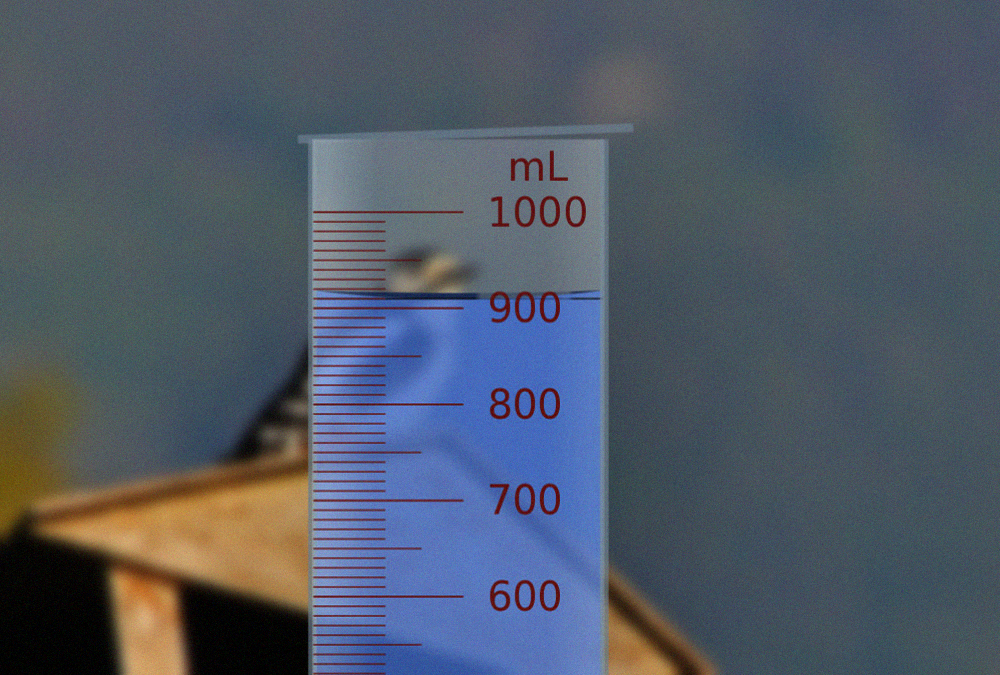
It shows 910mL
